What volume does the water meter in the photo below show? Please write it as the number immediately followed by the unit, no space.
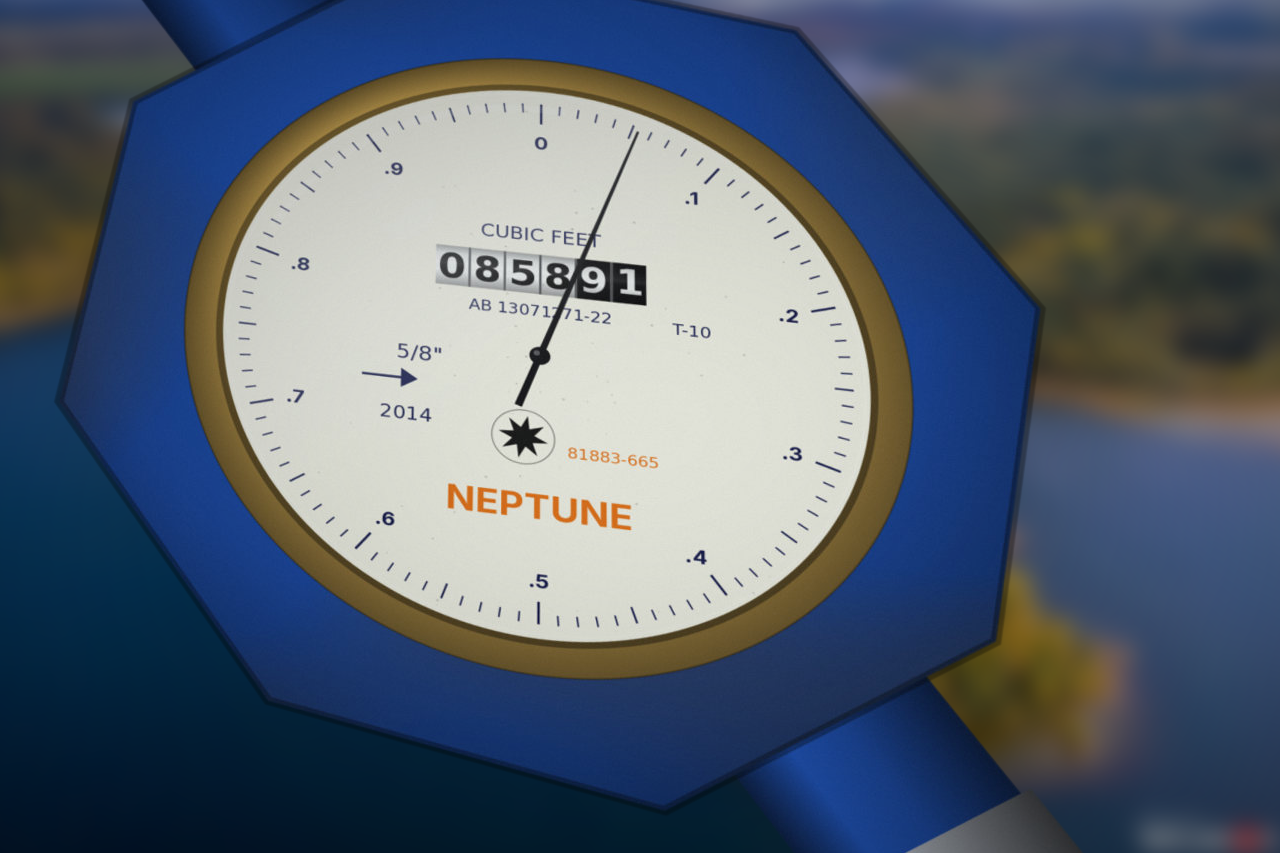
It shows 85891.05ft³
